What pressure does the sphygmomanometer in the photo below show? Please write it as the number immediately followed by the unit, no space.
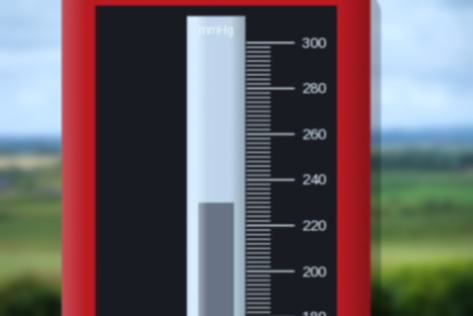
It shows 230mmHg
